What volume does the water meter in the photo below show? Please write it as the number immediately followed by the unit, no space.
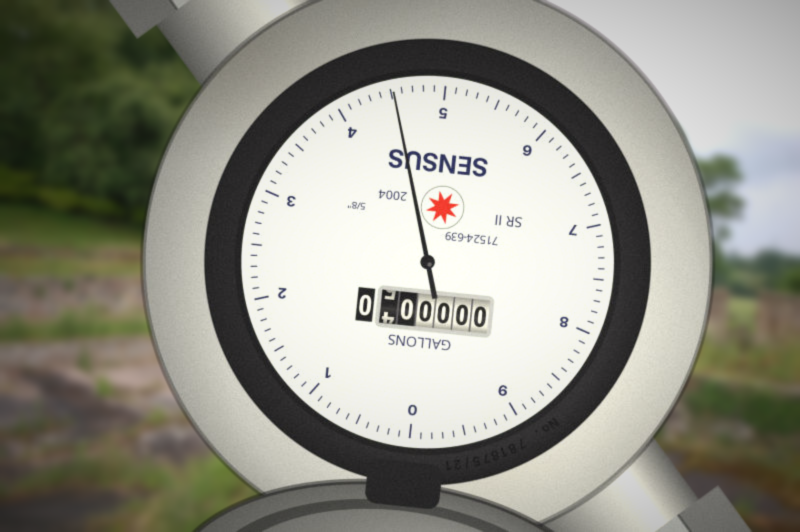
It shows 44.5gal
